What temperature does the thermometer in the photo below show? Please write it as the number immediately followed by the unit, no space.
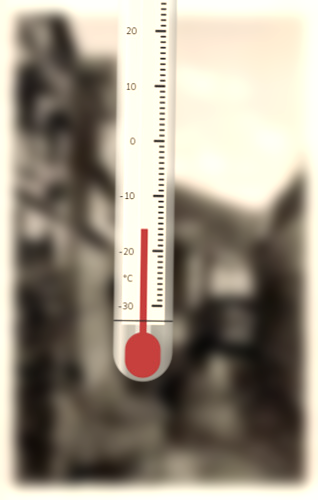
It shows -16°C
